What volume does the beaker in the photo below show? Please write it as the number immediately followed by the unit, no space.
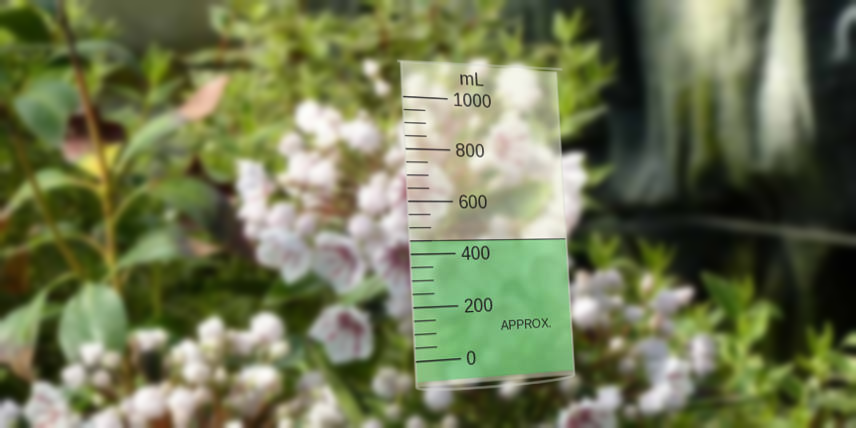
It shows 450mL
